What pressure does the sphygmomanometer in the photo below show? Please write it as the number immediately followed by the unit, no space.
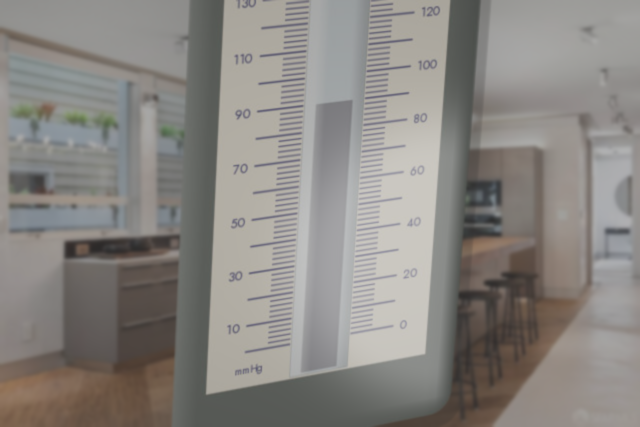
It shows 90mmHg
